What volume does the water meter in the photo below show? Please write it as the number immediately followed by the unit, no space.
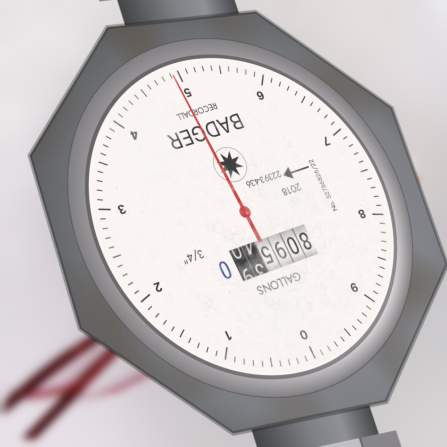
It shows 8095394.9gal
